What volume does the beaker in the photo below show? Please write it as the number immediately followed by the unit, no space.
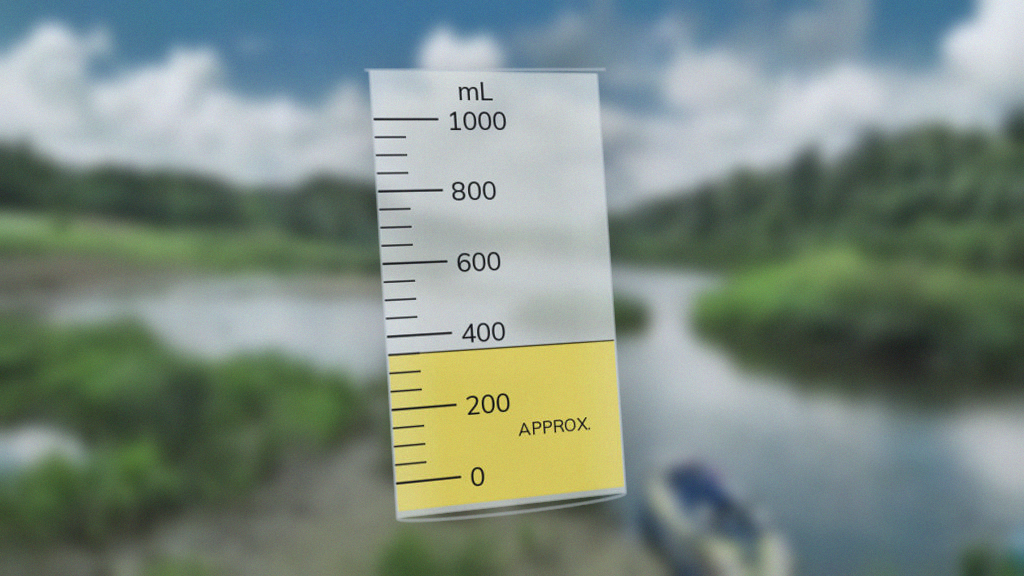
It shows 350mL
